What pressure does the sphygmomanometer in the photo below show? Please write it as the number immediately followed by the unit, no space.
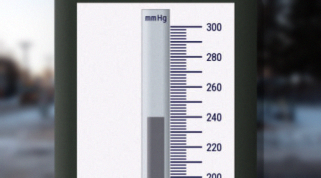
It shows 240mmHg
